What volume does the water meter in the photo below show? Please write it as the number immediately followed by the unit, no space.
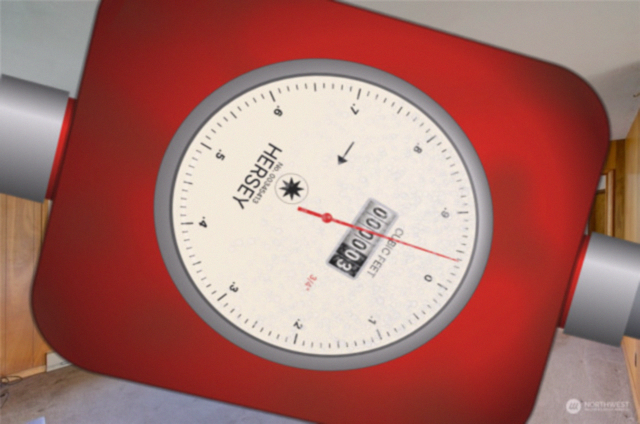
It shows 2.96ft³
